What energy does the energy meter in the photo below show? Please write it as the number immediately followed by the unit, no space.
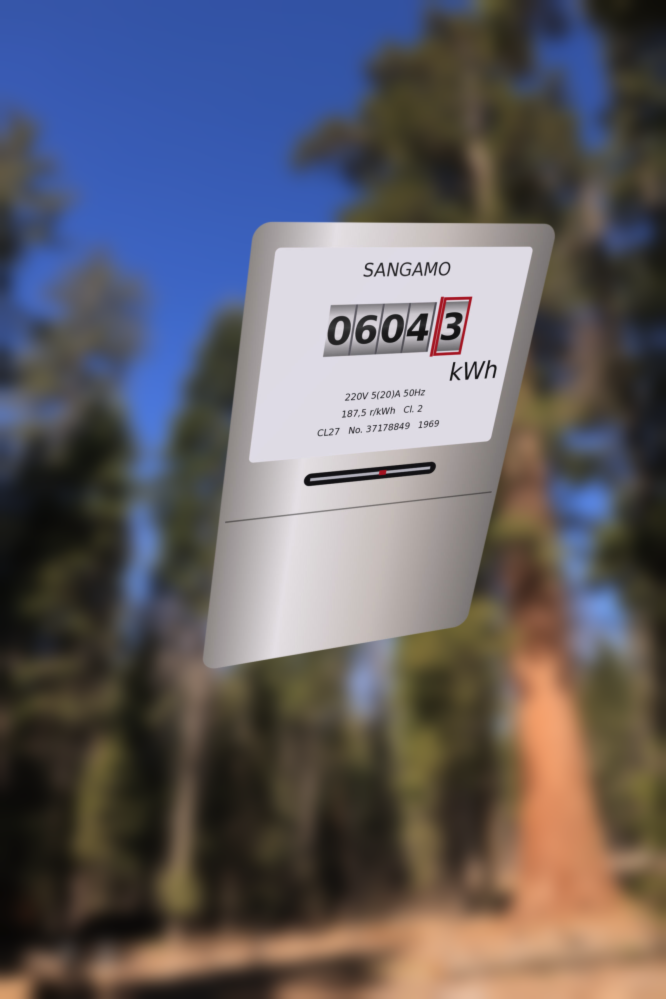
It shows 604.3kWh
